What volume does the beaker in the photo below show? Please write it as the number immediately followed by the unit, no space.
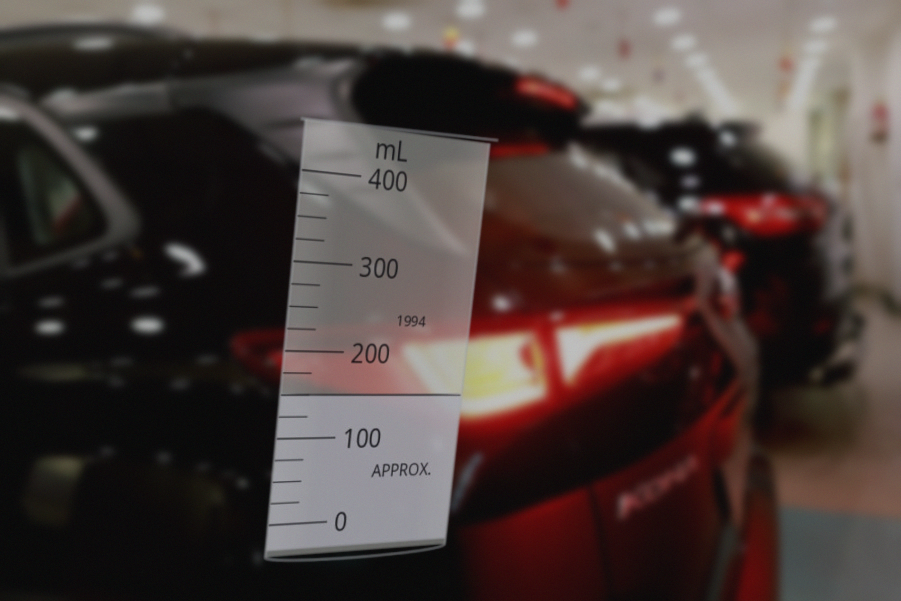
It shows 150mL
